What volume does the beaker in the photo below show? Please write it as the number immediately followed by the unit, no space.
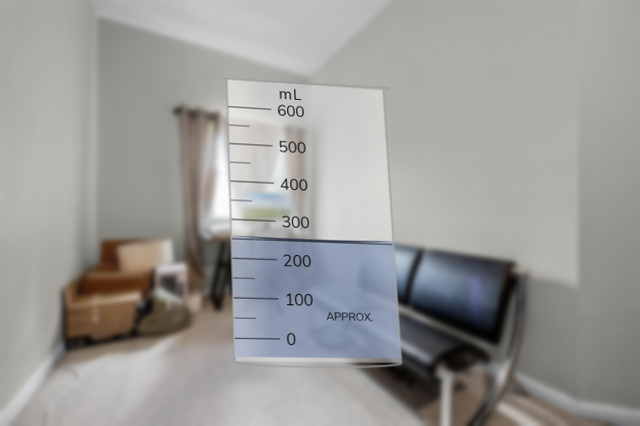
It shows 250mL
